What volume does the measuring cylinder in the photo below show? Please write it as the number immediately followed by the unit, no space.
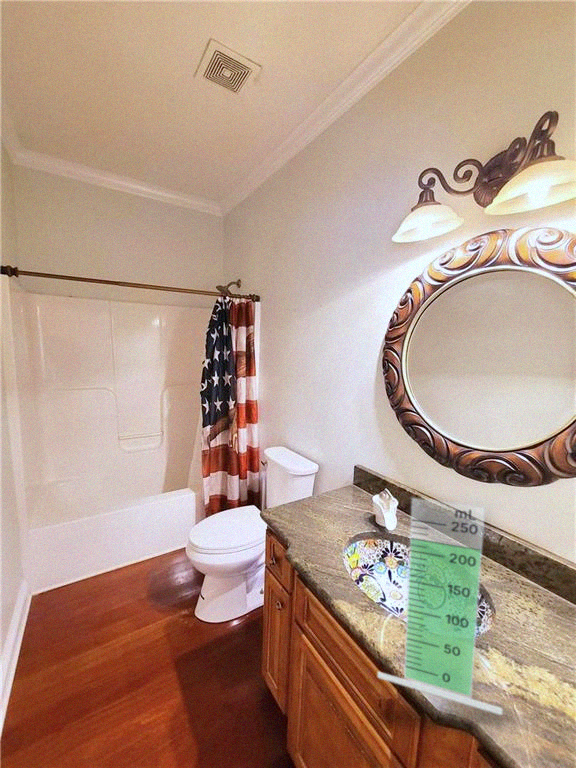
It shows 220mL
